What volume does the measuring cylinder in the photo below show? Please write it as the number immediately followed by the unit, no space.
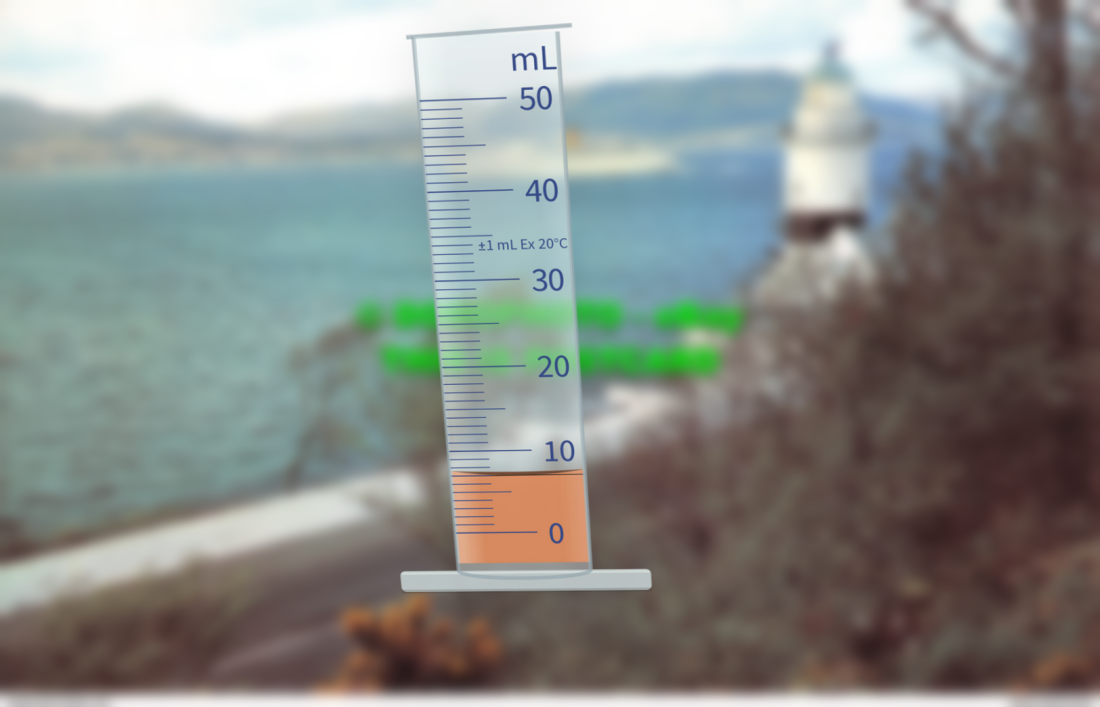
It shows 7mL
